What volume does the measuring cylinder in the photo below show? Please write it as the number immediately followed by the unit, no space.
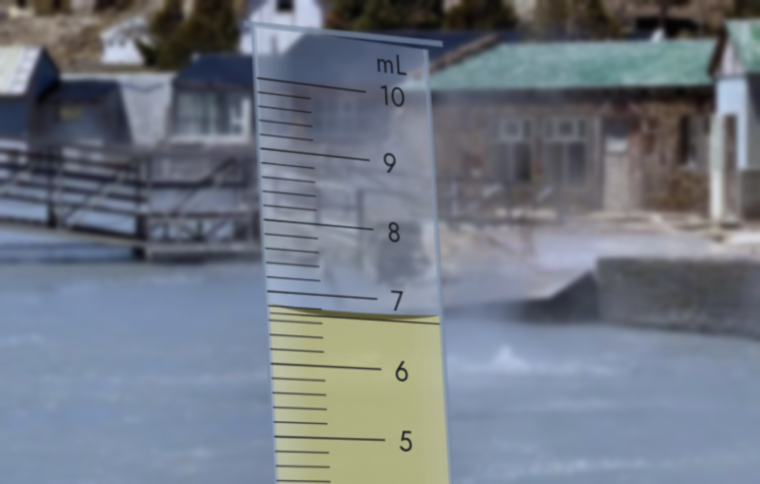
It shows 6.7mL
